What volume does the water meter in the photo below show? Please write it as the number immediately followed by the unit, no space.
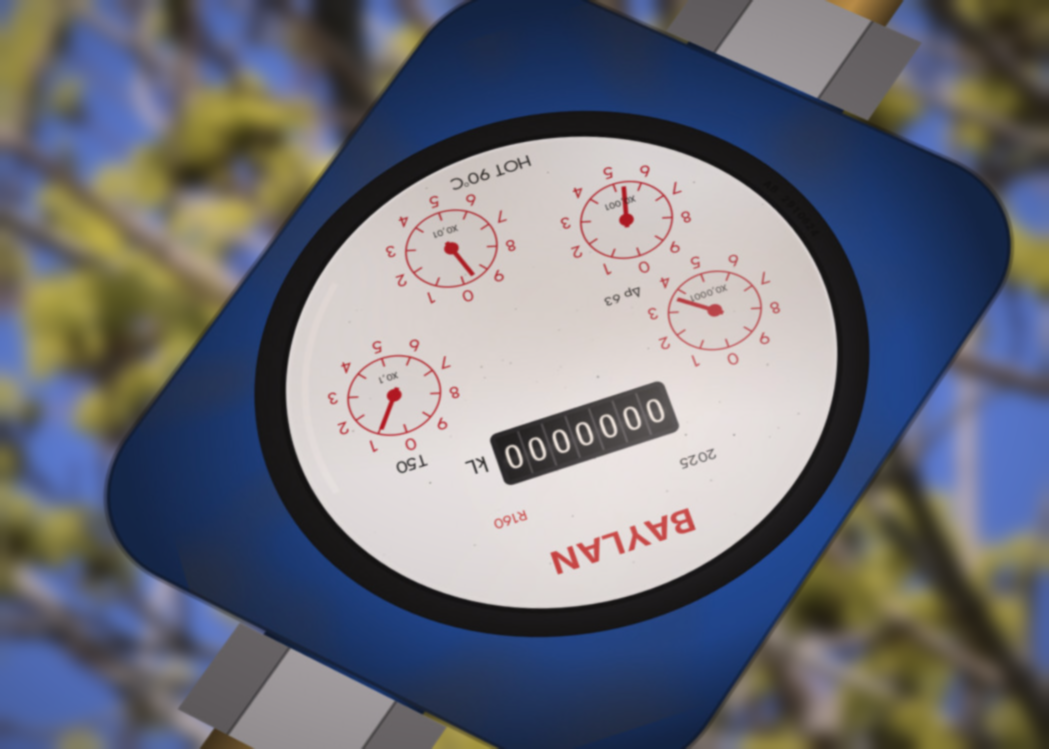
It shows 0.0953kL
